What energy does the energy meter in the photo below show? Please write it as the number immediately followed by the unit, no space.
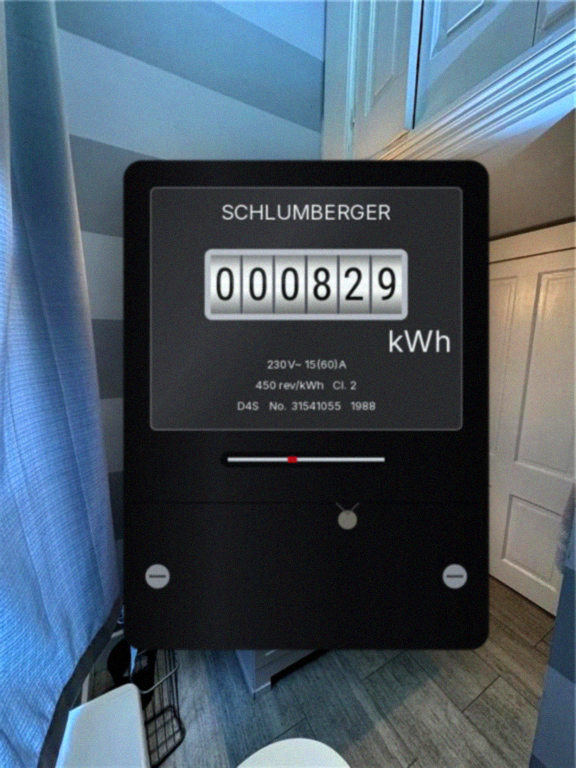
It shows 829kWh
